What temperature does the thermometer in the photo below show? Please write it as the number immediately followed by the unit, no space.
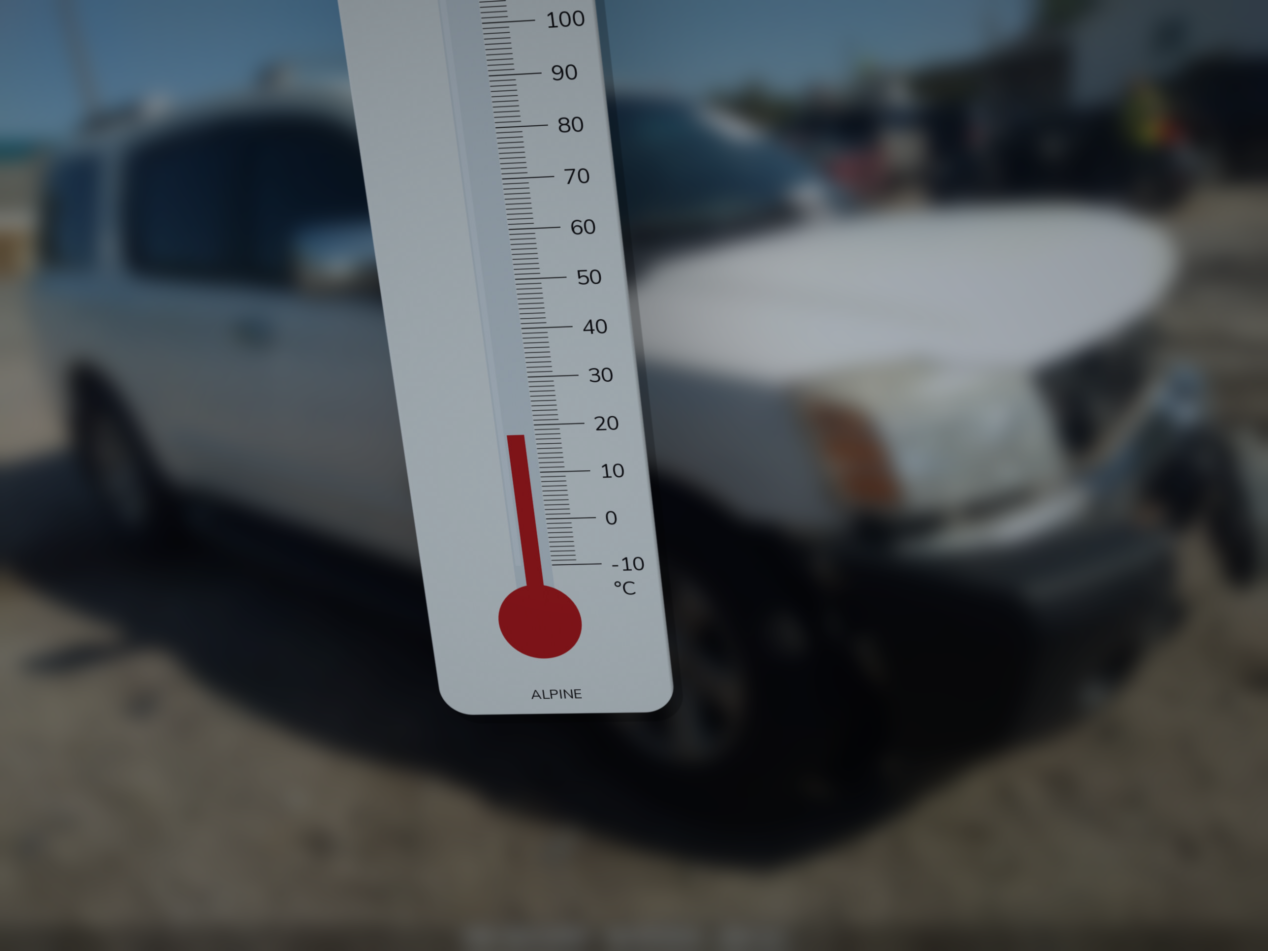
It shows 18°C
